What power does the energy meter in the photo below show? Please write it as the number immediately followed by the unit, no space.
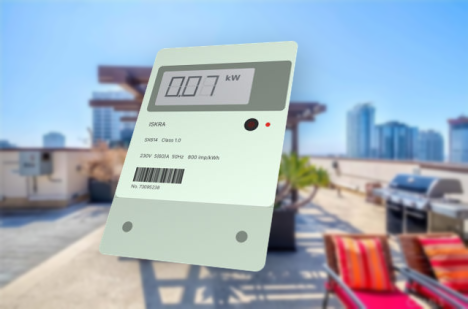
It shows 0.07kW
